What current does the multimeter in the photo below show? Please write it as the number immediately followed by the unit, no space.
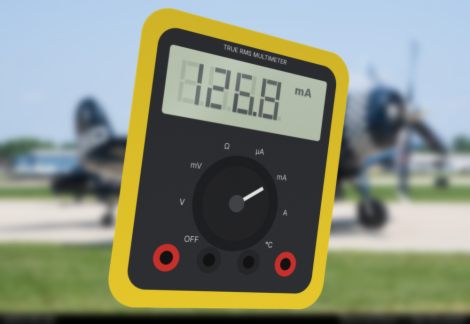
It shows 126.8mA
